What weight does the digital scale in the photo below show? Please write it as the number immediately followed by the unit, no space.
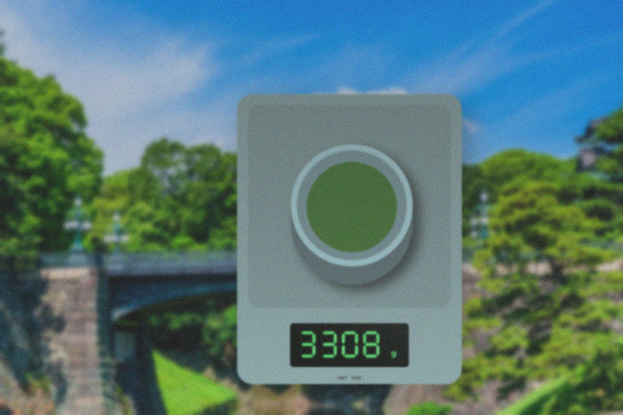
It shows 3308g
